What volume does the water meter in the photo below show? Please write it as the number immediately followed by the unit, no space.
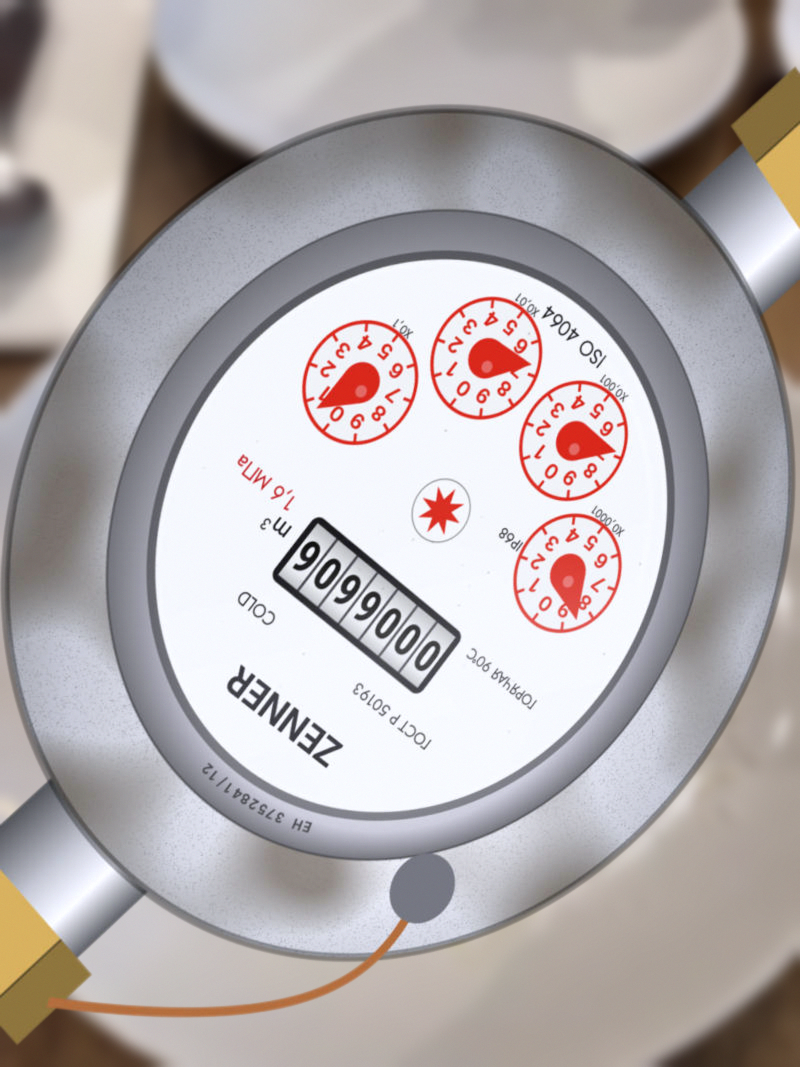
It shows 6606.0668m³
